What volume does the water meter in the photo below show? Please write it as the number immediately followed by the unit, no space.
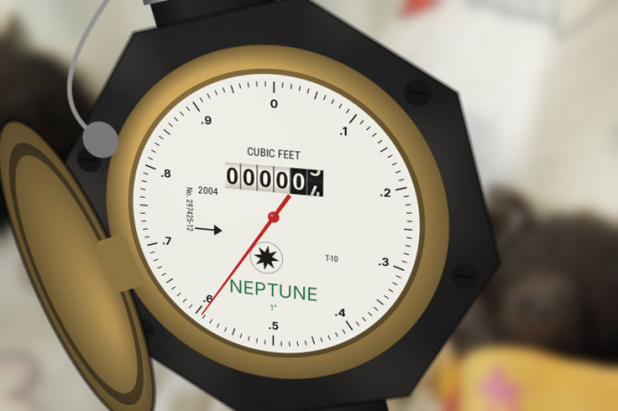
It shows 3.59ft³
